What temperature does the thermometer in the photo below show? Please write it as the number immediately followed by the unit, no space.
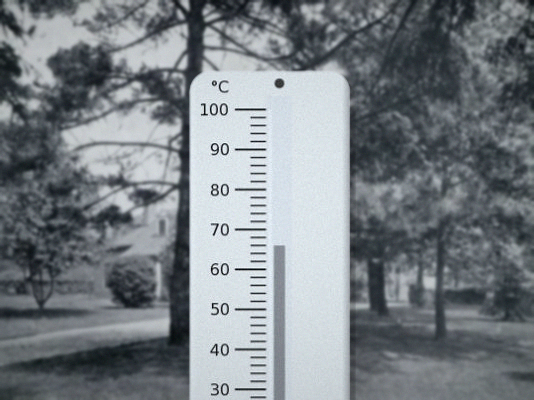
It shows 66°C
